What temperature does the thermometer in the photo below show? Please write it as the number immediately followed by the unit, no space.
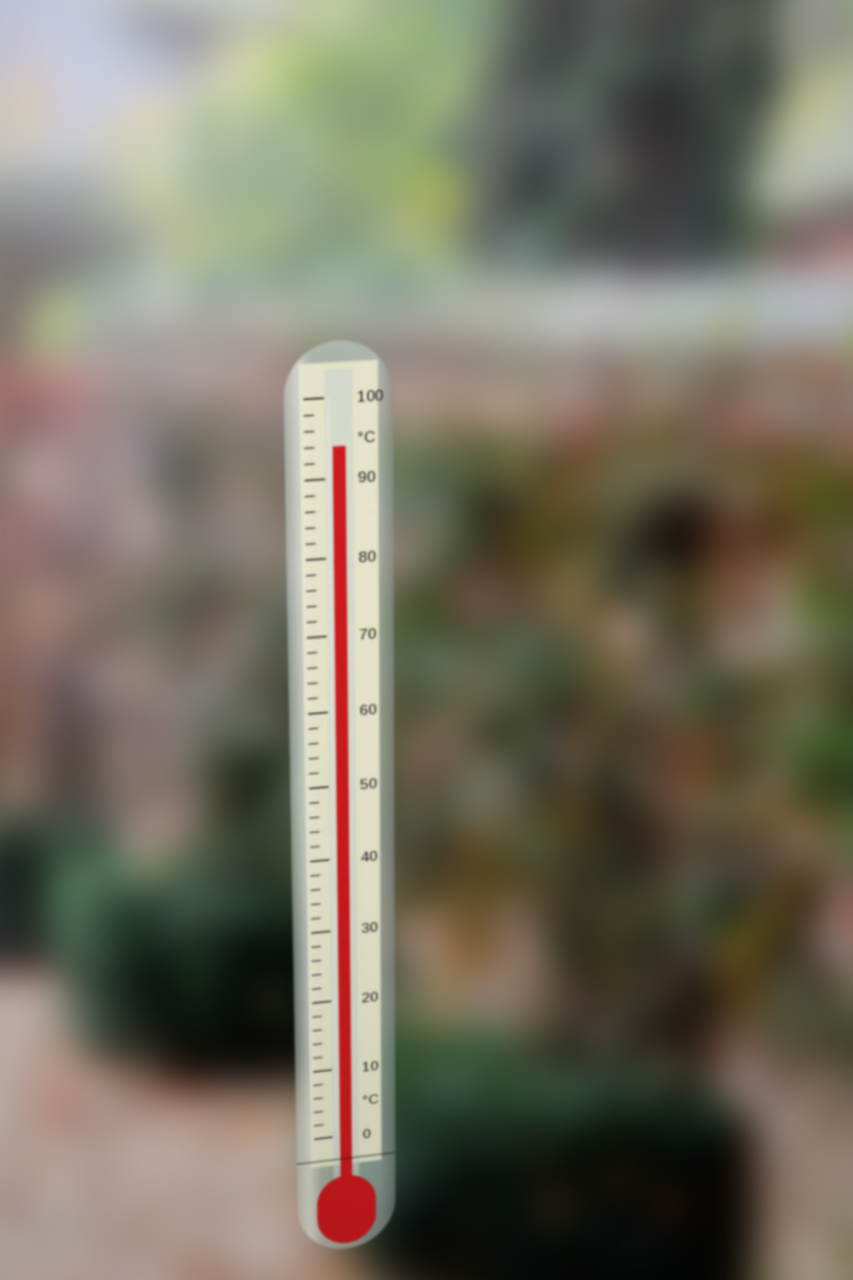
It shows 94°C
